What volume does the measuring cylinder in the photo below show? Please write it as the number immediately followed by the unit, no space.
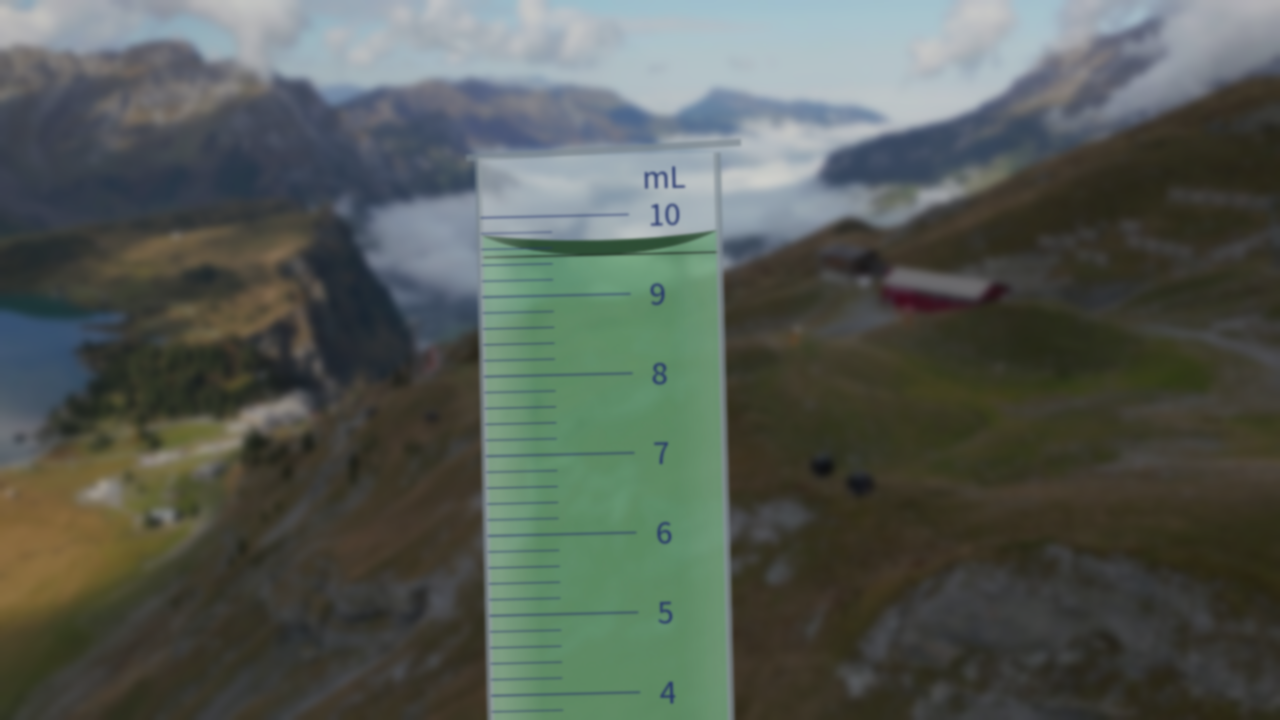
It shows 9.5mL
